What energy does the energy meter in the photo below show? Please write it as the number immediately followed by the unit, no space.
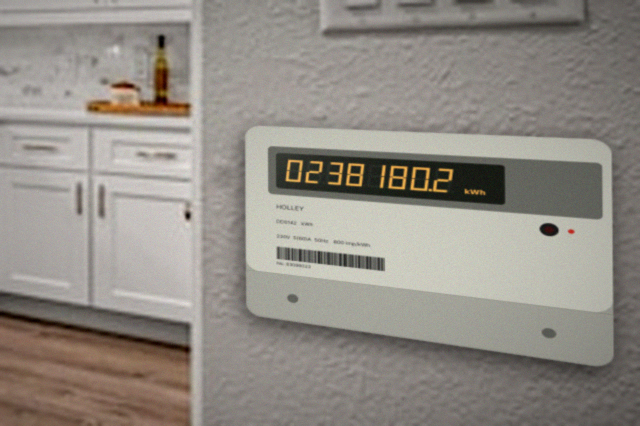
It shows 238180.2kWh
